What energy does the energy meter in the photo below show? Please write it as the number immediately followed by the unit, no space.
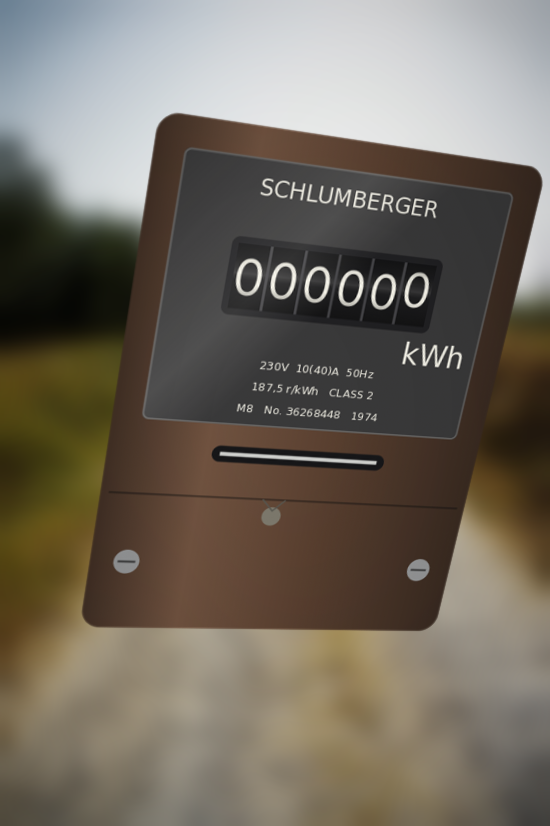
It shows 0kWh
